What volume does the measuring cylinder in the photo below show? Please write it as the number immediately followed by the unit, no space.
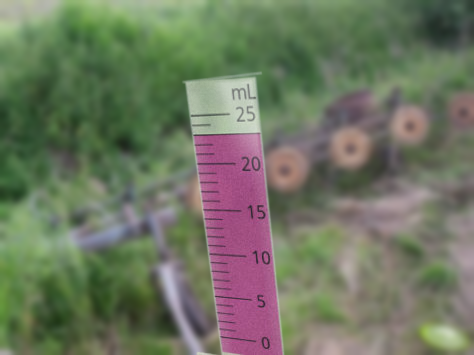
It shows 23mL
